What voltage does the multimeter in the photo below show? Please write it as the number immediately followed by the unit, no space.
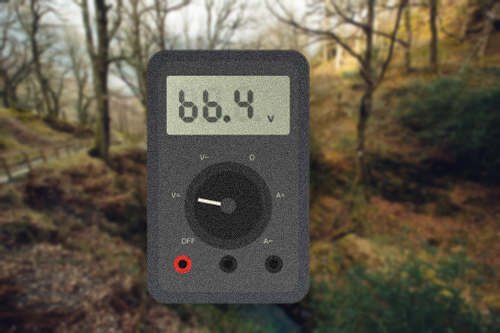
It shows 66.4V
